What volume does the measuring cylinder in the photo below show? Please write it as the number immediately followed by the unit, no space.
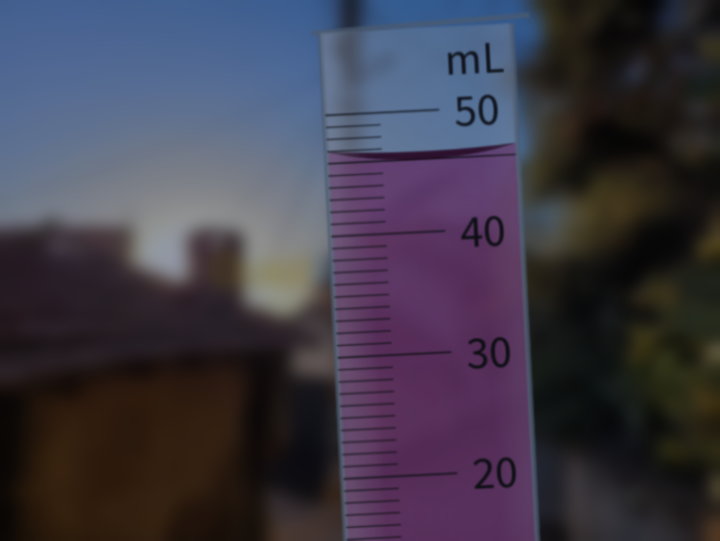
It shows 46mL
